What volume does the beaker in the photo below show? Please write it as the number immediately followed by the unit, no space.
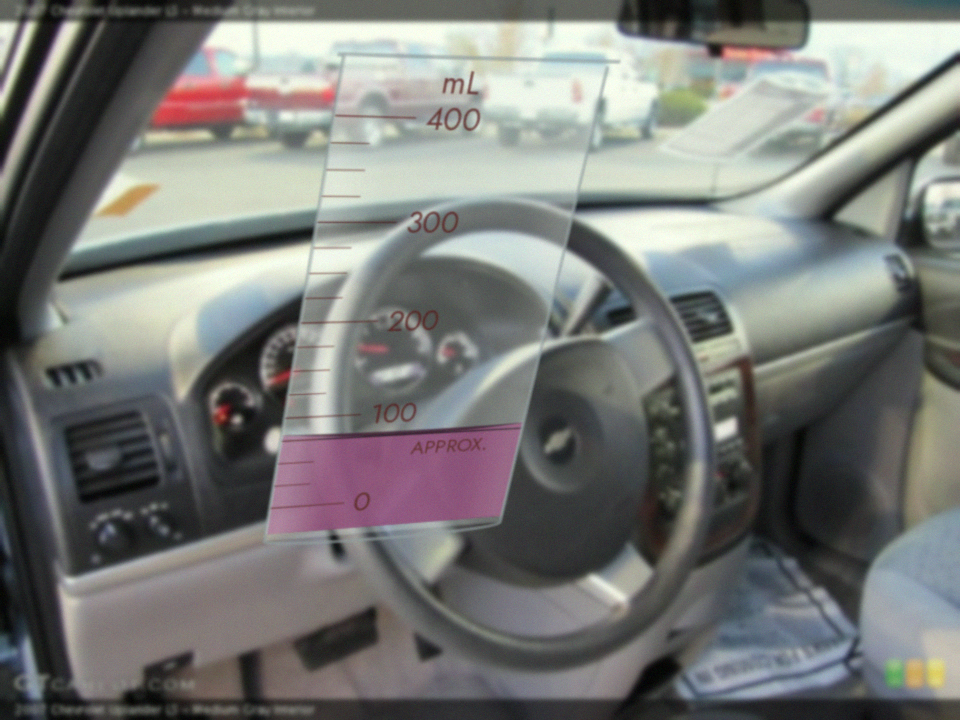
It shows 75mL
